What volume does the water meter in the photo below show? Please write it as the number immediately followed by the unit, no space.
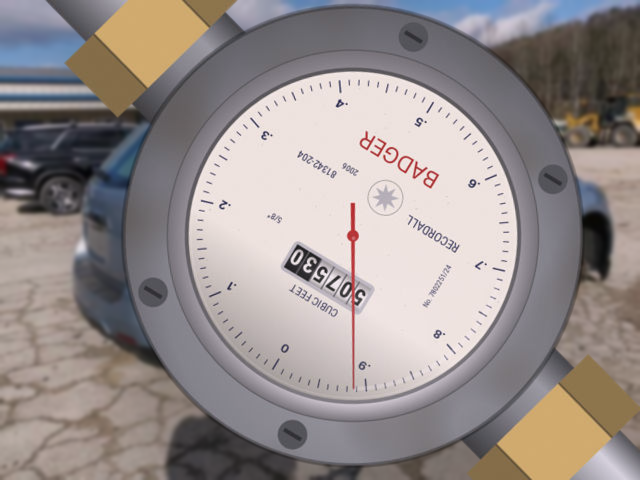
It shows 507529.91ft³
